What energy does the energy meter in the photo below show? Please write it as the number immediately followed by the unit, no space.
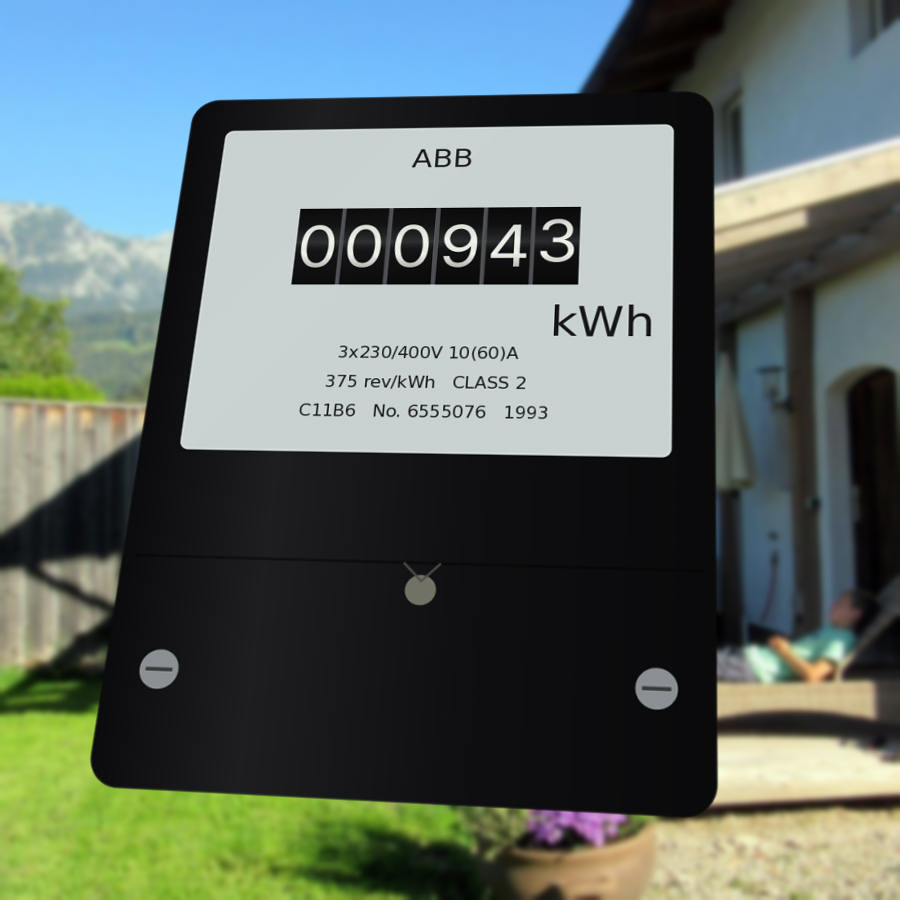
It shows 943kWh
